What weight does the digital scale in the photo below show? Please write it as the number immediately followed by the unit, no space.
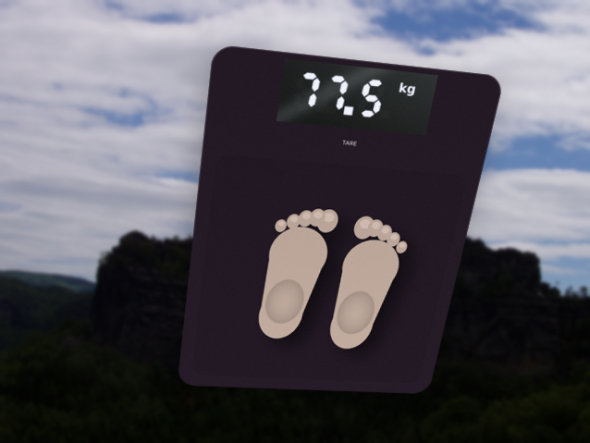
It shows 77.5kg
